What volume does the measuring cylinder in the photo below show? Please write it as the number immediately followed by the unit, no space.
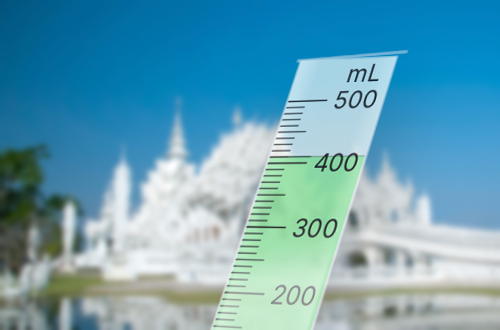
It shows 410mL
